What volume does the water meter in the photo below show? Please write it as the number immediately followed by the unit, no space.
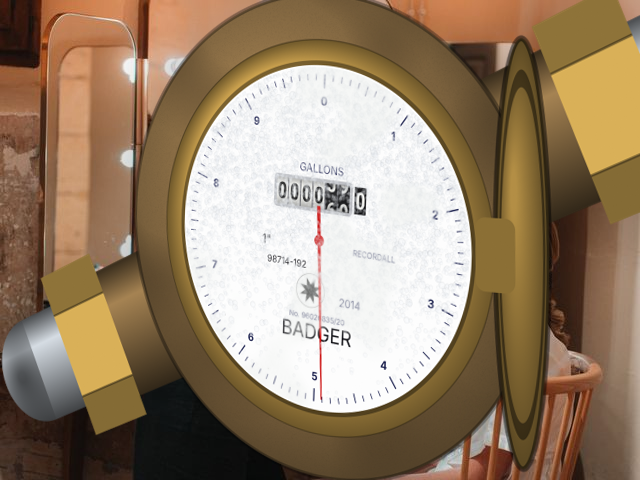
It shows 594.9gal
